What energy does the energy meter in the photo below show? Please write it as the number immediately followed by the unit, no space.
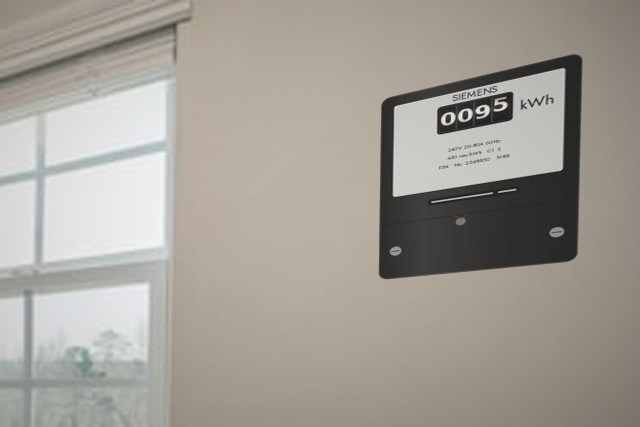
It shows 95kWh
